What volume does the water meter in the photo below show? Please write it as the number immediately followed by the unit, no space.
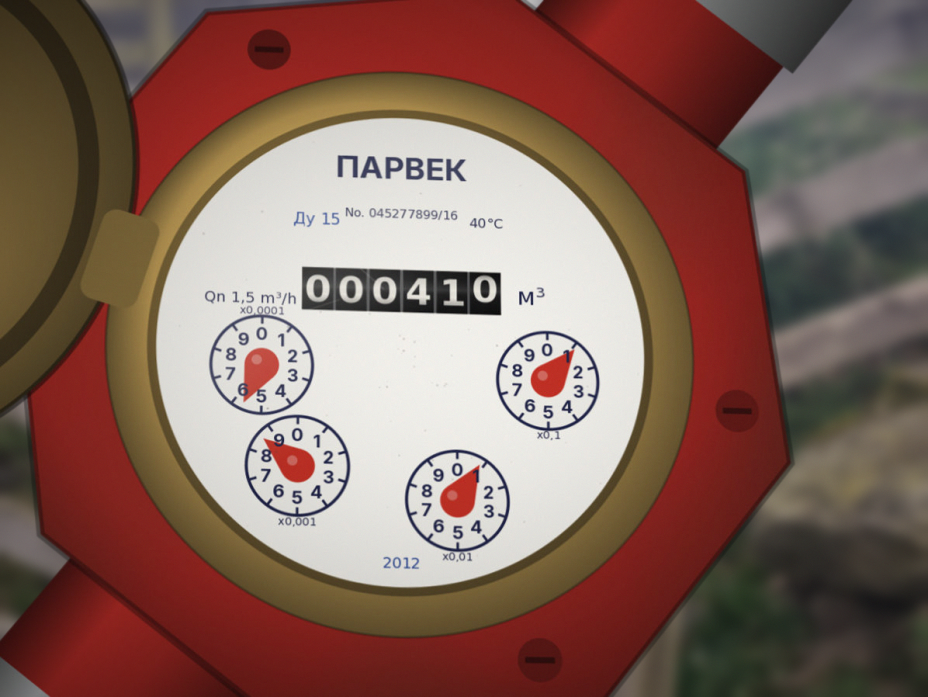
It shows 410.1085m³
